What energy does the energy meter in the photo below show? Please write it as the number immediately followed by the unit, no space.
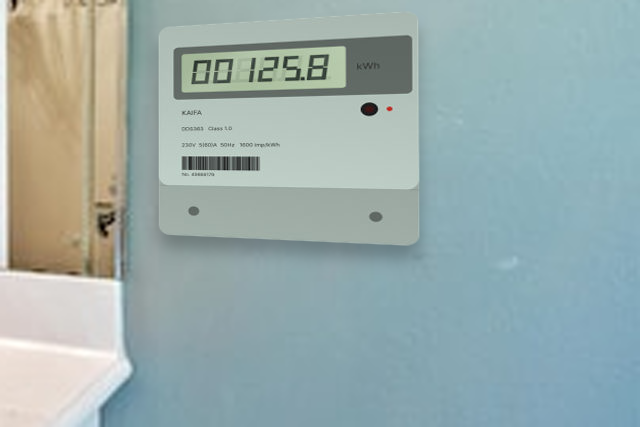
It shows 125.8kWh
